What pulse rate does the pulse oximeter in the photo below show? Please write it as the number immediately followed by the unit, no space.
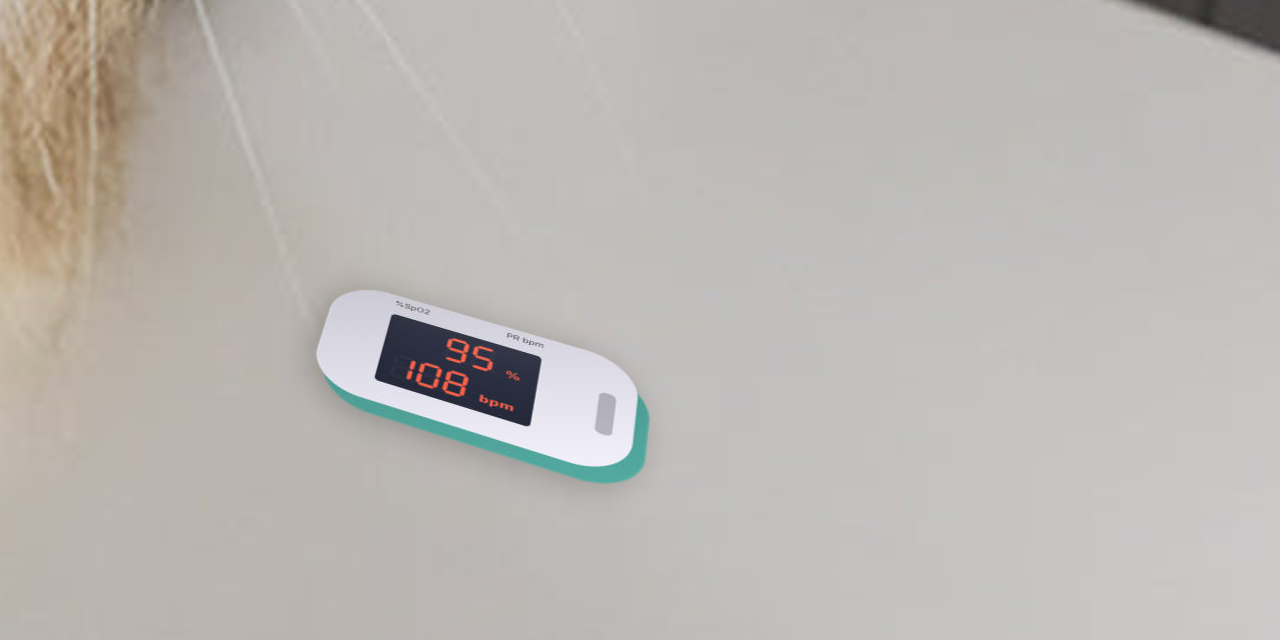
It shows 108bpm
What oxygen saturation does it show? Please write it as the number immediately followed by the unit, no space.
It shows 95%
